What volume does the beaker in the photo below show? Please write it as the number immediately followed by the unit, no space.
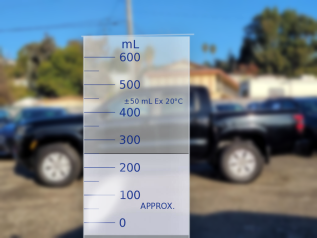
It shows 250mL
